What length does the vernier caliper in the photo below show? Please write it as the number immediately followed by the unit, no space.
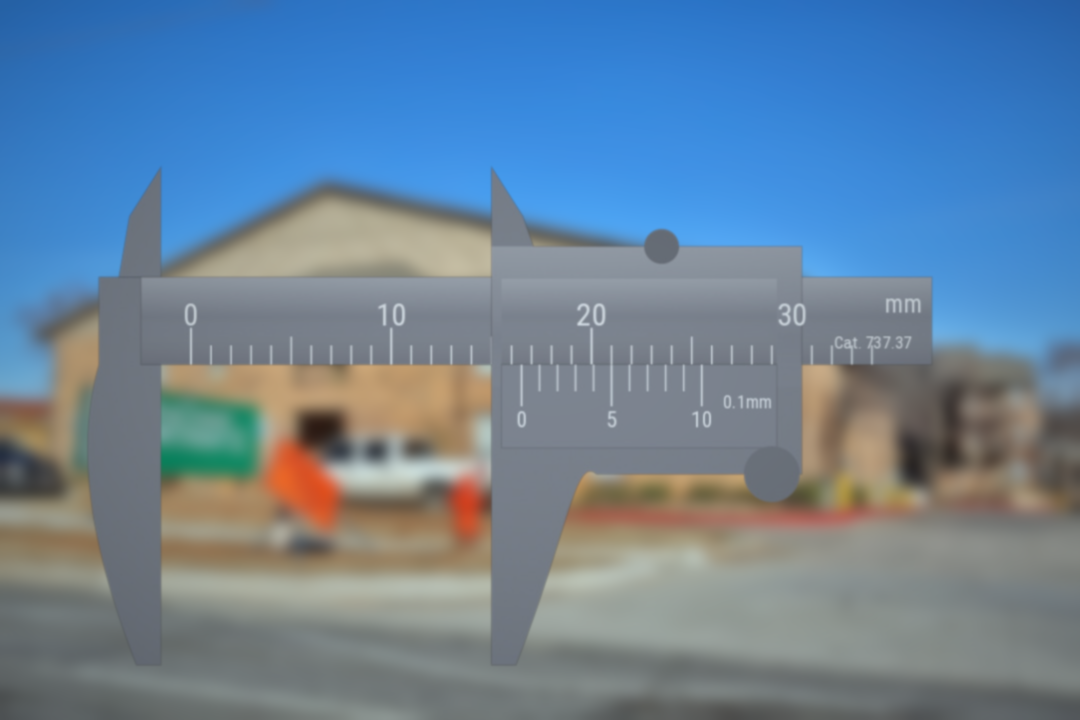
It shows 16.5mm
